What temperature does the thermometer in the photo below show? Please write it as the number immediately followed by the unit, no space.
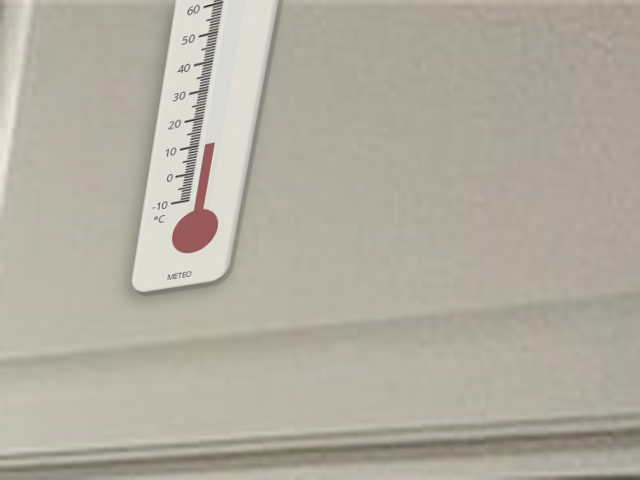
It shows 10°C
